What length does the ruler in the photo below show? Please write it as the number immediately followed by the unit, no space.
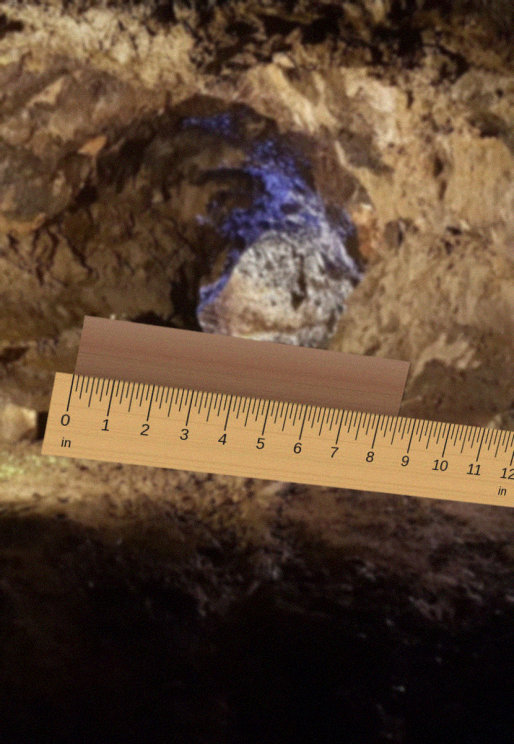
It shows 8.5in
